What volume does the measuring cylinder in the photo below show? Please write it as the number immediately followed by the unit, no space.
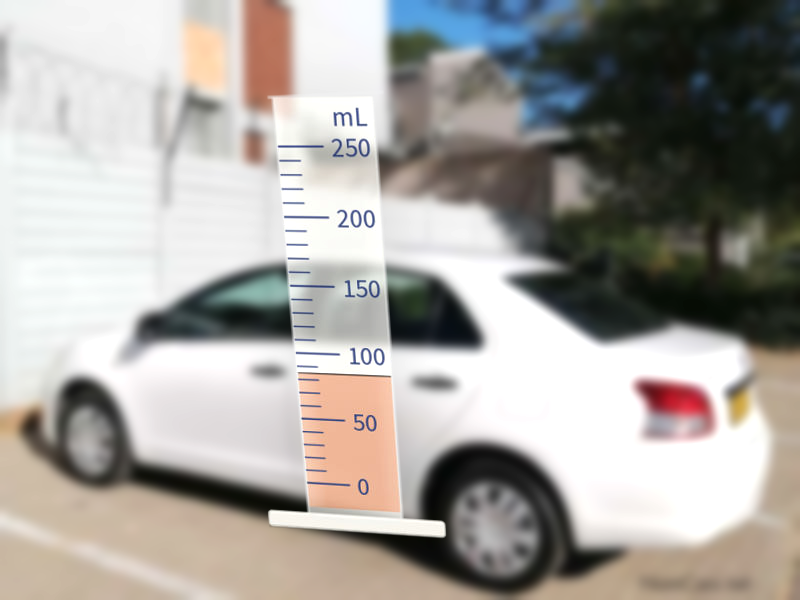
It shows 85mL
